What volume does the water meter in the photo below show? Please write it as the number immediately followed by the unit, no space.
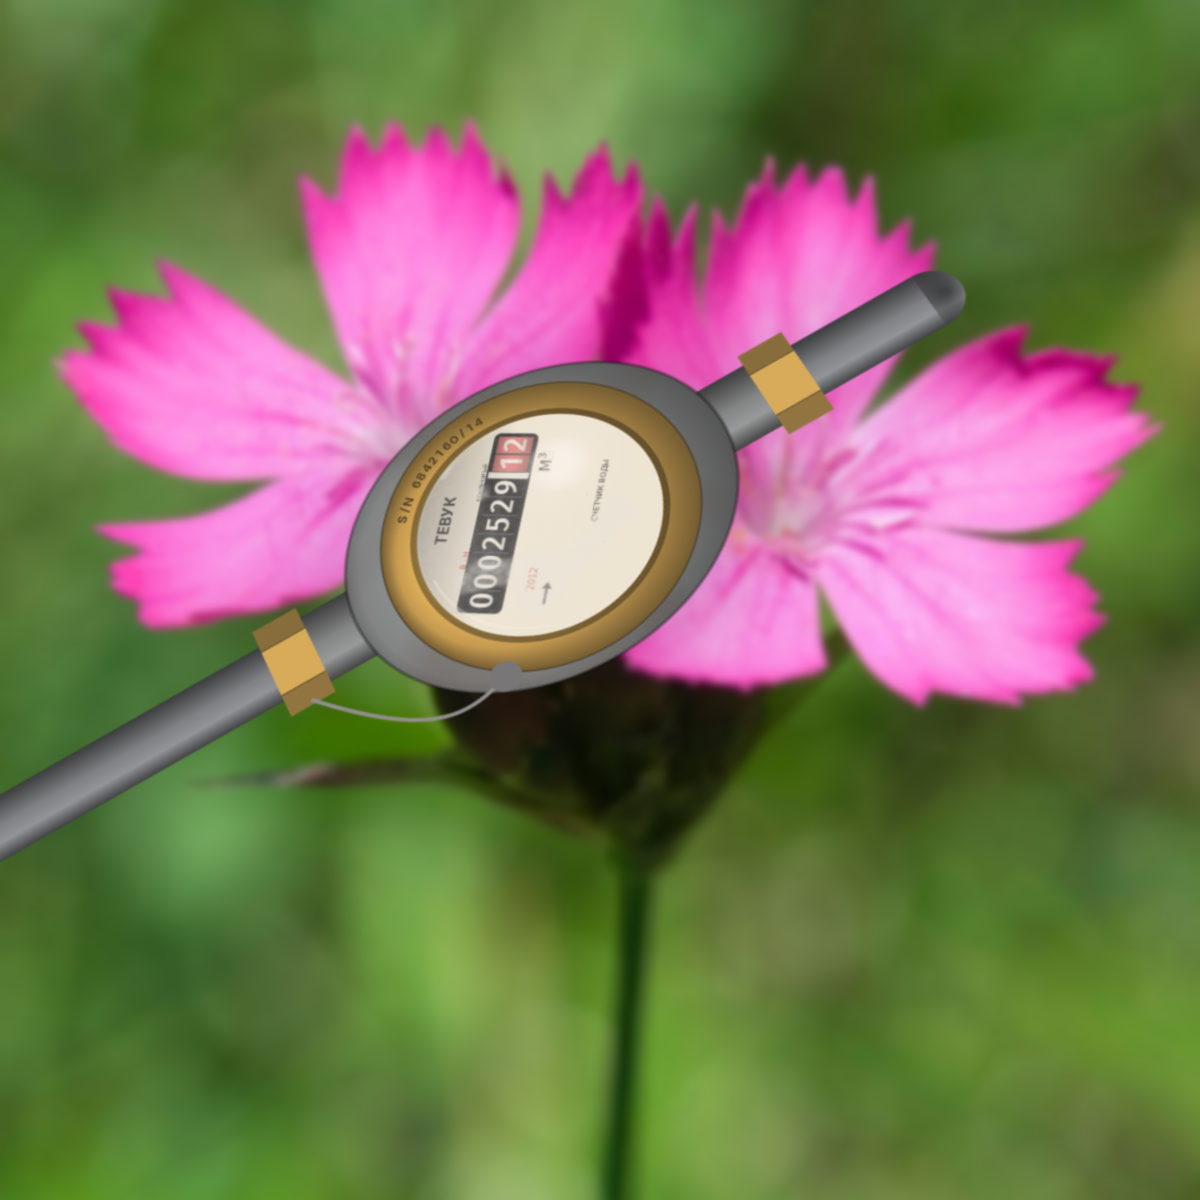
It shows 2529.12m³
